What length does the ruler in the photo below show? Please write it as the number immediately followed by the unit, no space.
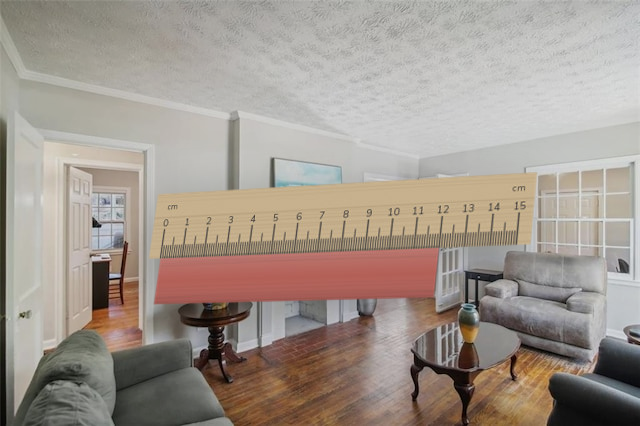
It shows 12cm
